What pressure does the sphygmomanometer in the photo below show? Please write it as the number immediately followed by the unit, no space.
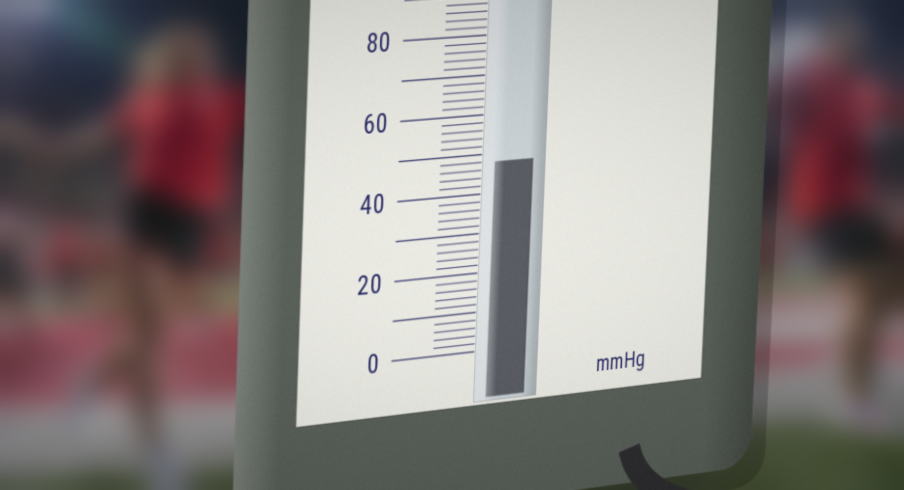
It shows 48mmHg
